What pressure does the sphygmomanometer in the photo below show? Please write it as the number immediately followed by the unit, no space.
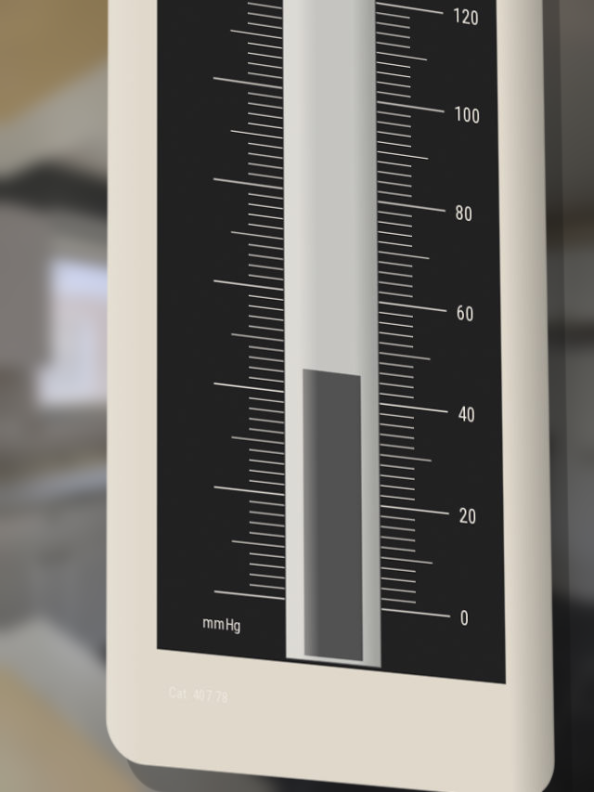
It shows 45mmHg
